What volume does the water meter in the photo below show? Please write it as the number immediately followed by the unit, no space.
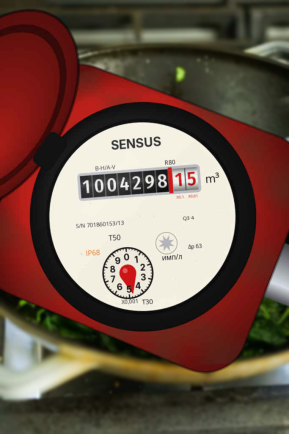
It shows 1004298.154m³
